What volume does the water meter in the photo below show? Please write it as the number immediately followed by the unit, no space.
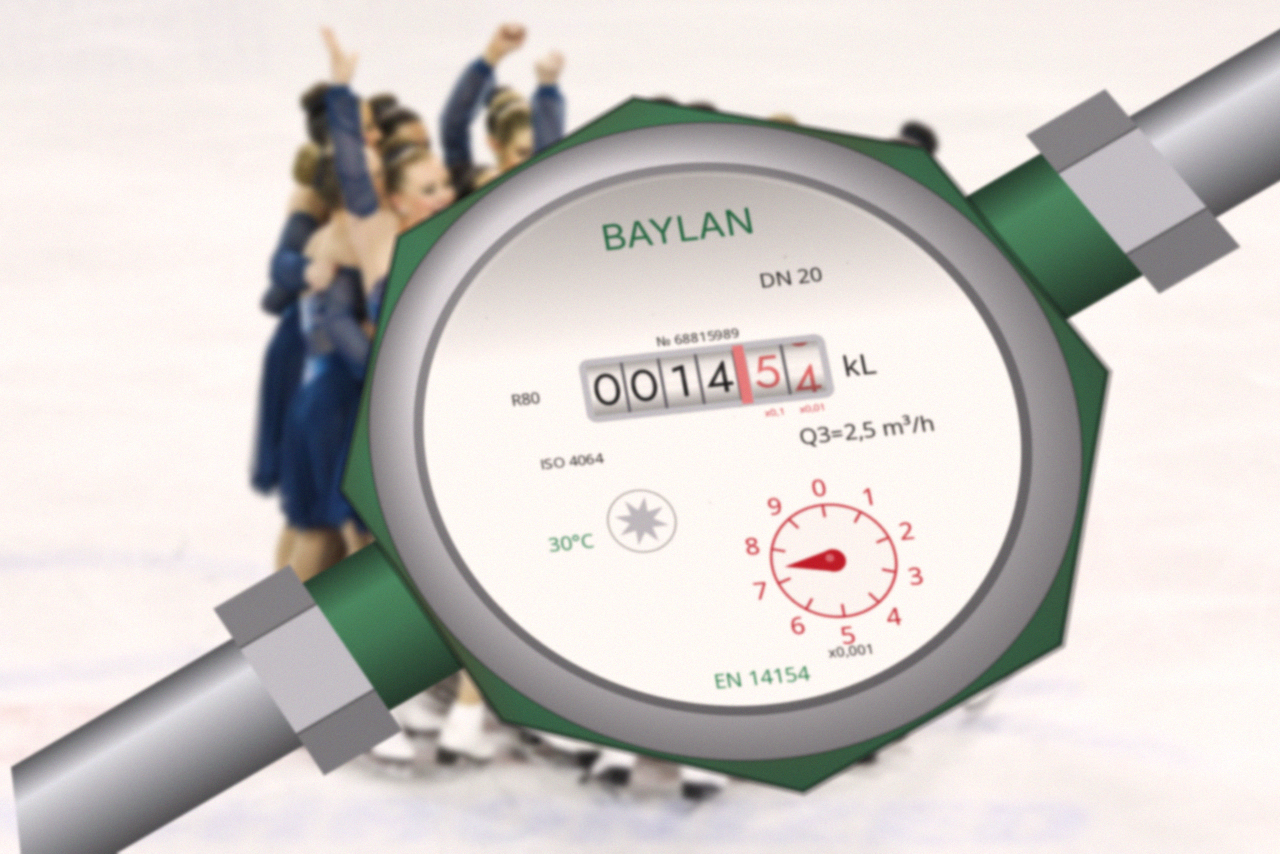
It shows 14.537kL
